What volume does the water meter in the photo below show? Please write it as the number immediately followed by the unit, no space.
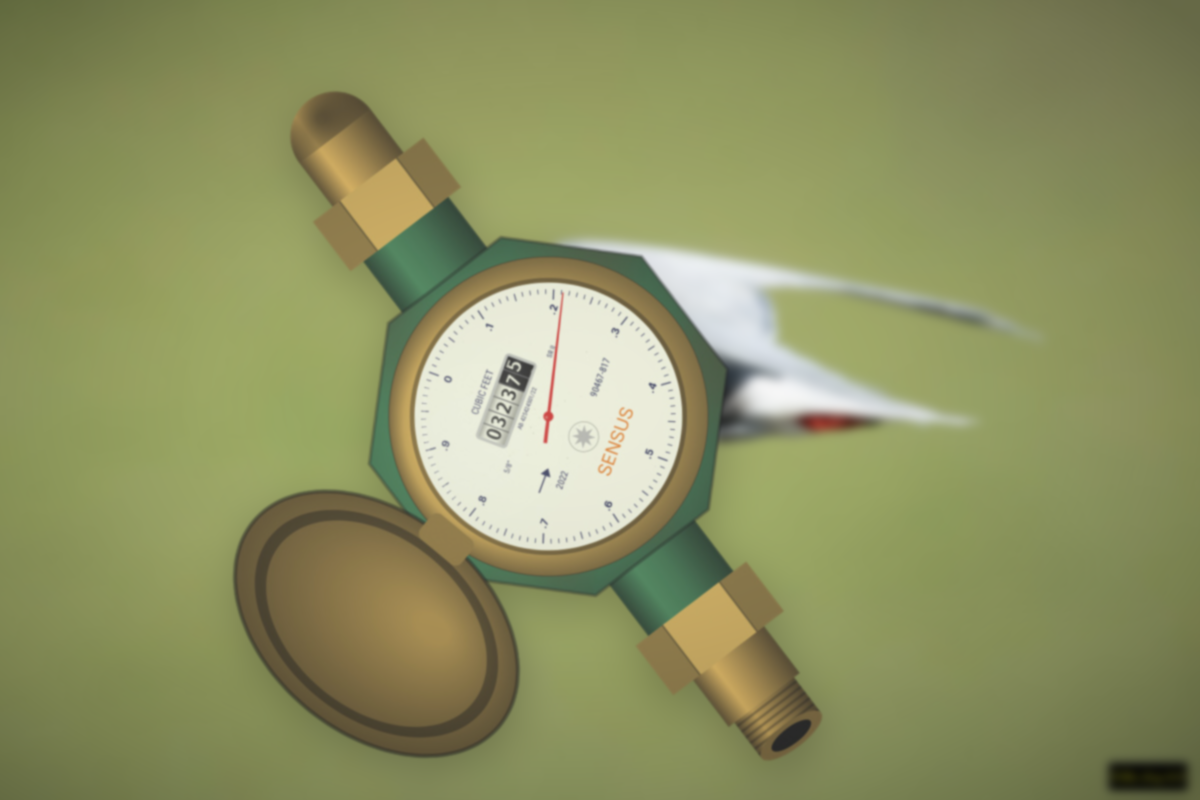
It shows 32375.21ft³
